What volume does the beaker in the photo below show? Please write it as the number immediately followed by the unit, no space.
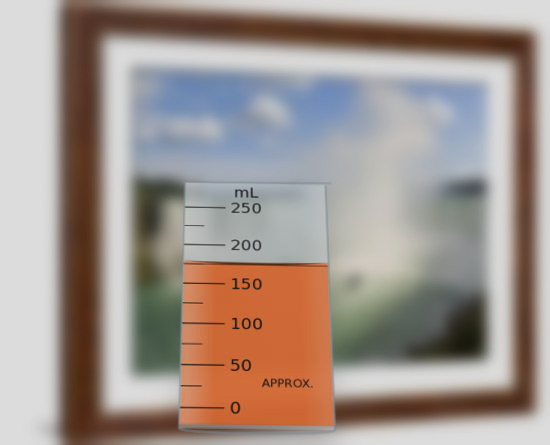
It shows 175mL
